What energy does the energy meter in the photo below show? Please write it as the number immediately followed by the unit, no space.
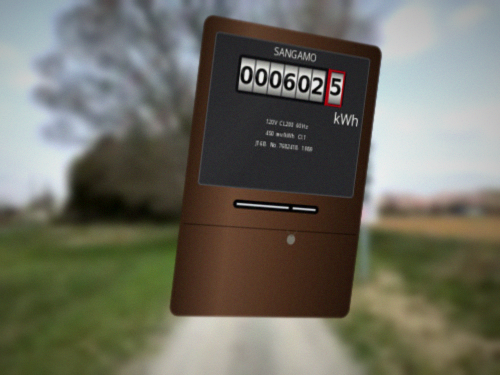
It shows 602.5kWh
